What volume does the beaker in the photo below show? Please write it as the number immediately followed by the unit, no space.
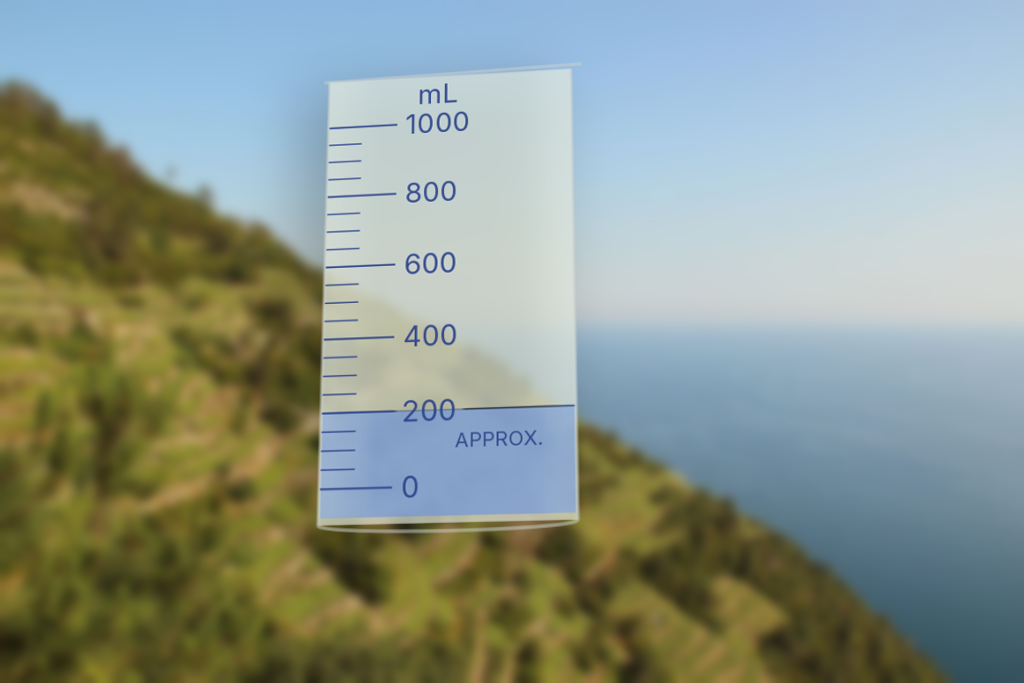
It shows 200mL
